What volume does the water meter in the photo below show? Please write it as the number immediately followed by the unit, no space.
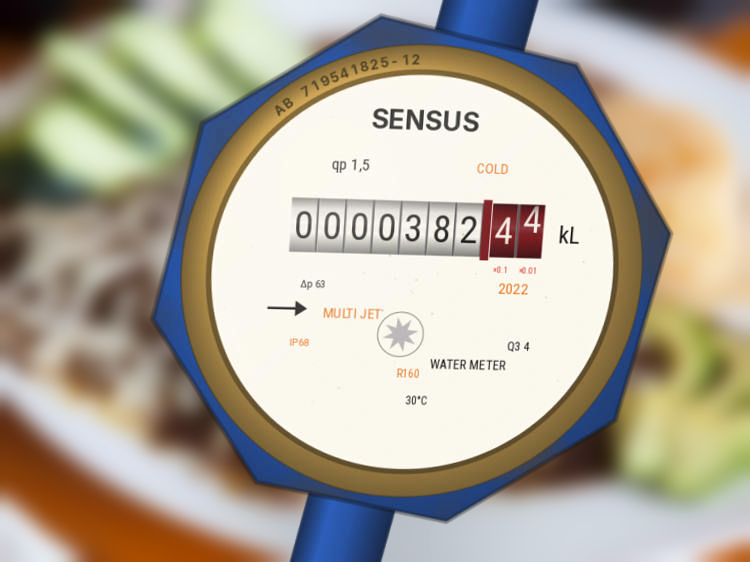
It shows 382.44kL
